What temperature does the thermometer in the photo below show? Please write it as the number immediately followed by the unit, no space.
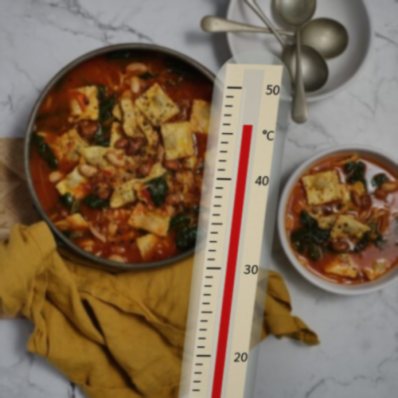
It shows 46°C
